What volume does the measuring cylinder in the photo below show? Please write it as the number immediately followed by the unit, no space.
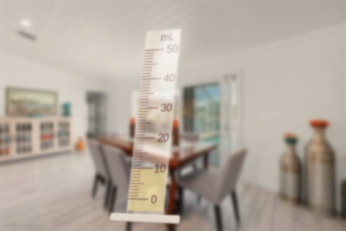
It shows 10mL
